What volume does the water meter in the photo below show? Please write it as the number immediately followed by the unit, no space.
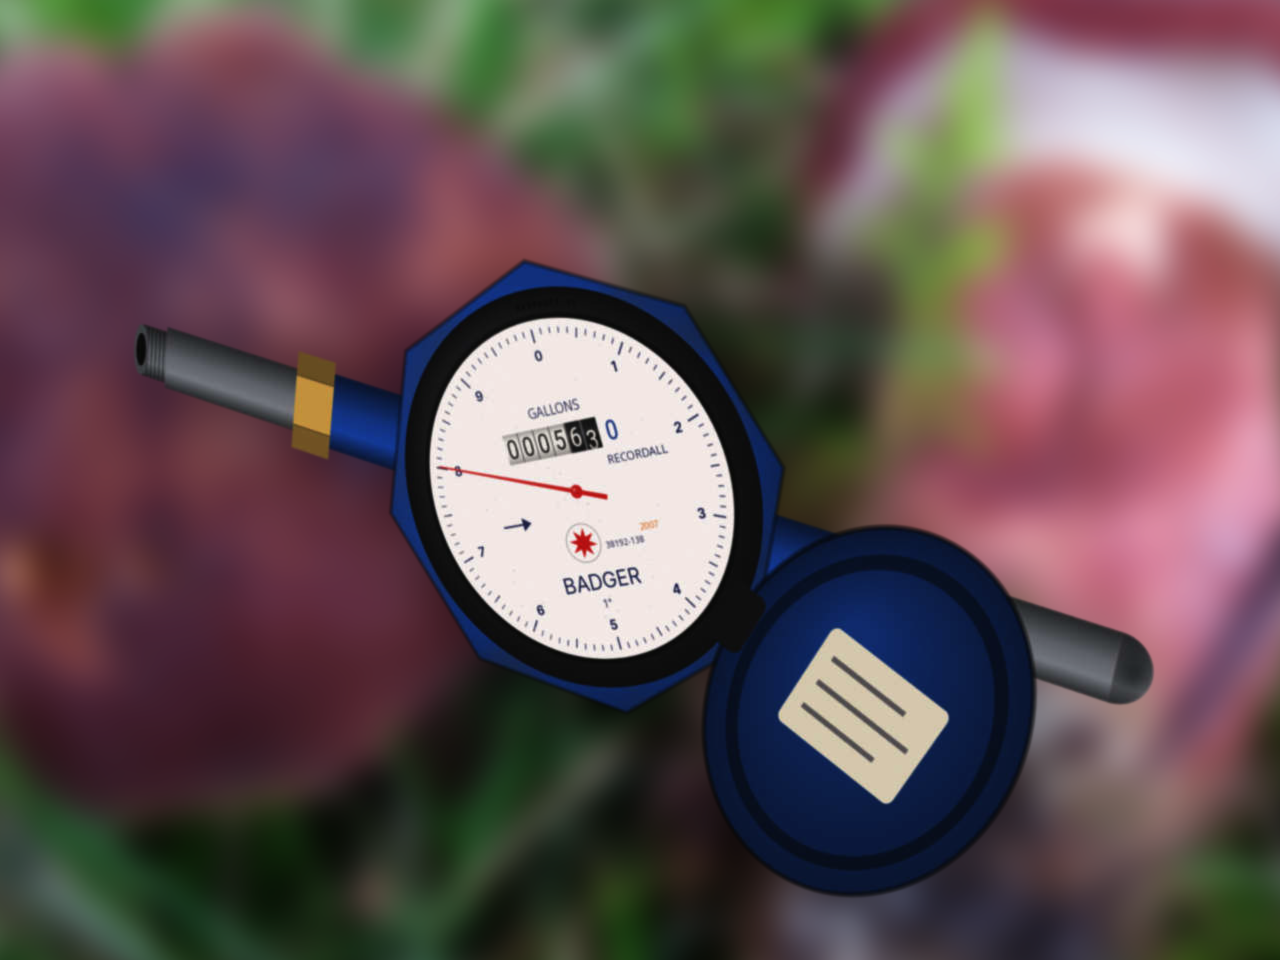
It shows 5628.0gal
